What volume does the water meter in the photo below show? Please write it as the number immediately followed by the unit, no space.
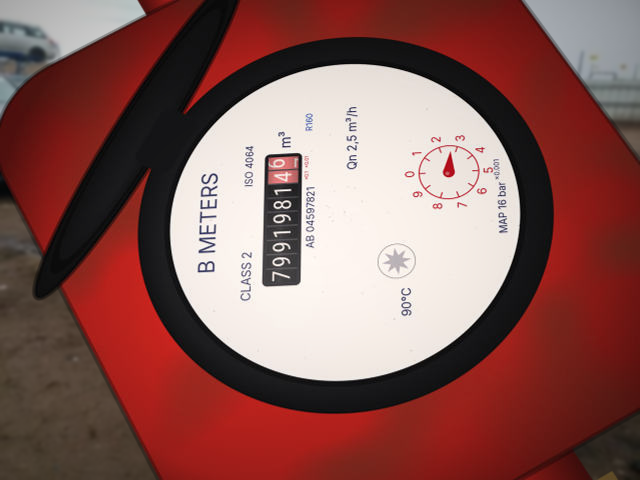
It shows 7991981.462m³
